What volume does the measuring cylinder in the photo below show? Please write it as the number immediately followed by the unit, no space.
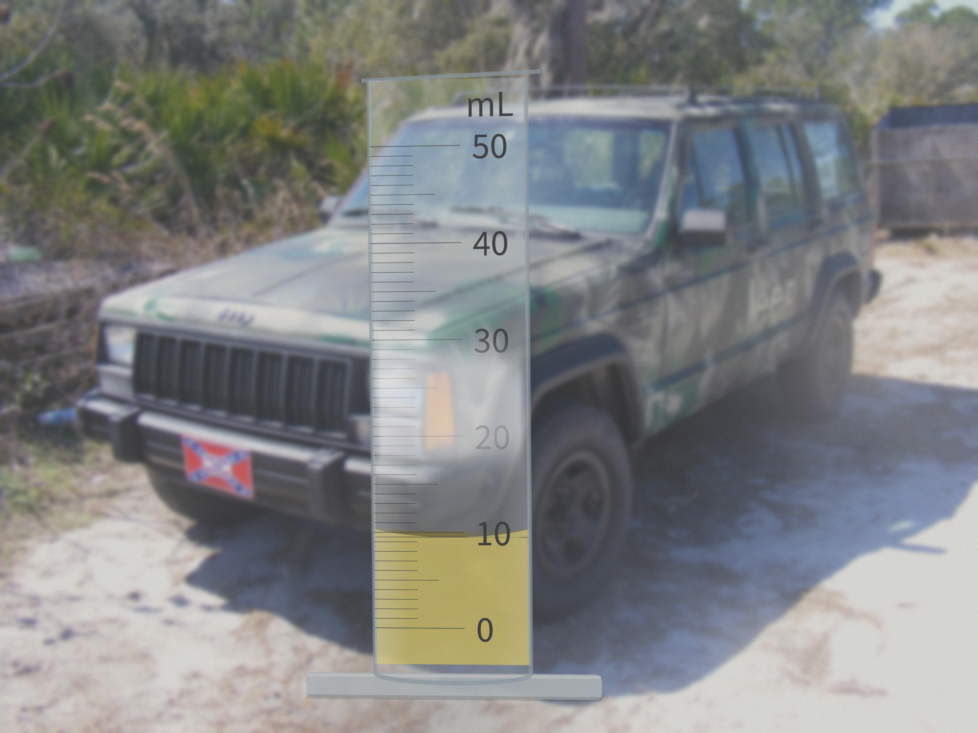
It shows 9.5mL
